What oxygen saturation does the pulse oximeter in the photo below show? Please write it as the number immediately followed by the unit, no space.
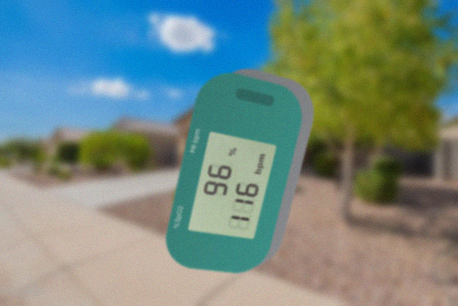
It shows 96%
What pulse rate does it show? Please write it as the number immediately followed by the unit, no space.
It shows 116bpm
